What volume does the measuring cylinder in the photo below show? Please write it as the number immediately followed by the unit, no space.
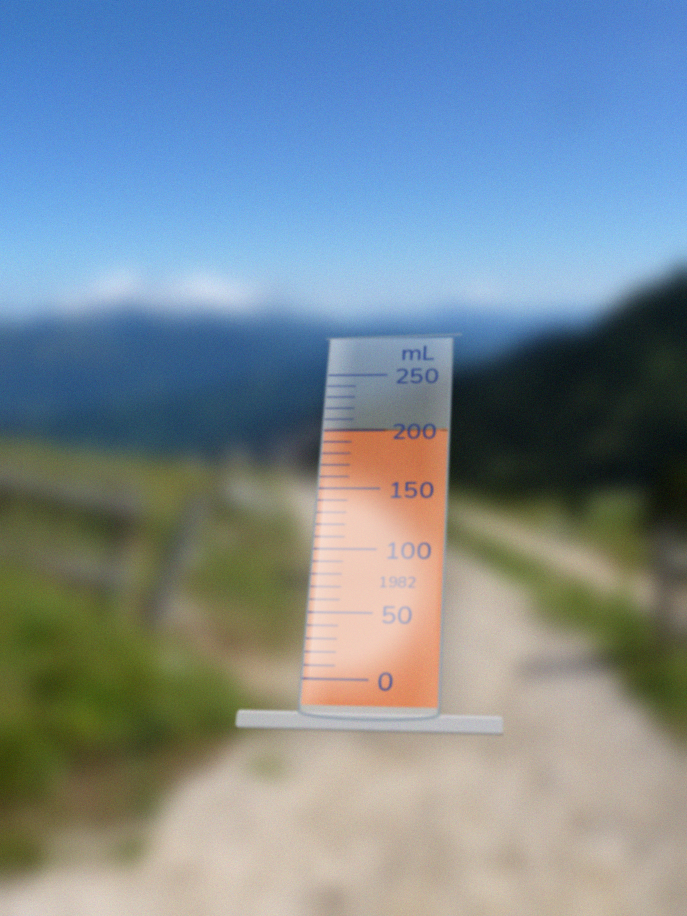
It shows 200mL
